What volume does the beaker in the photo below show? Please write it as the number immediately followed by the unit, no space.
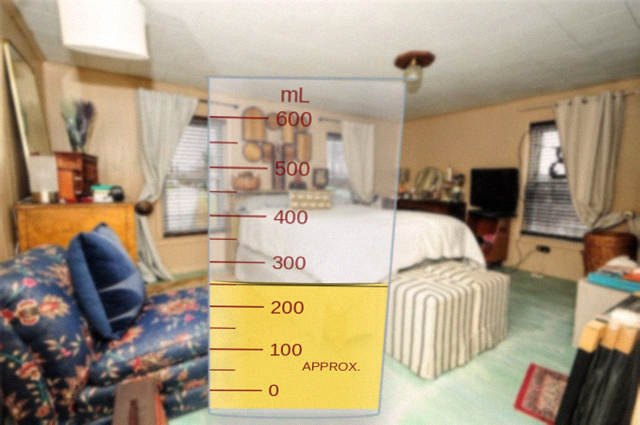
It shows 250mL
